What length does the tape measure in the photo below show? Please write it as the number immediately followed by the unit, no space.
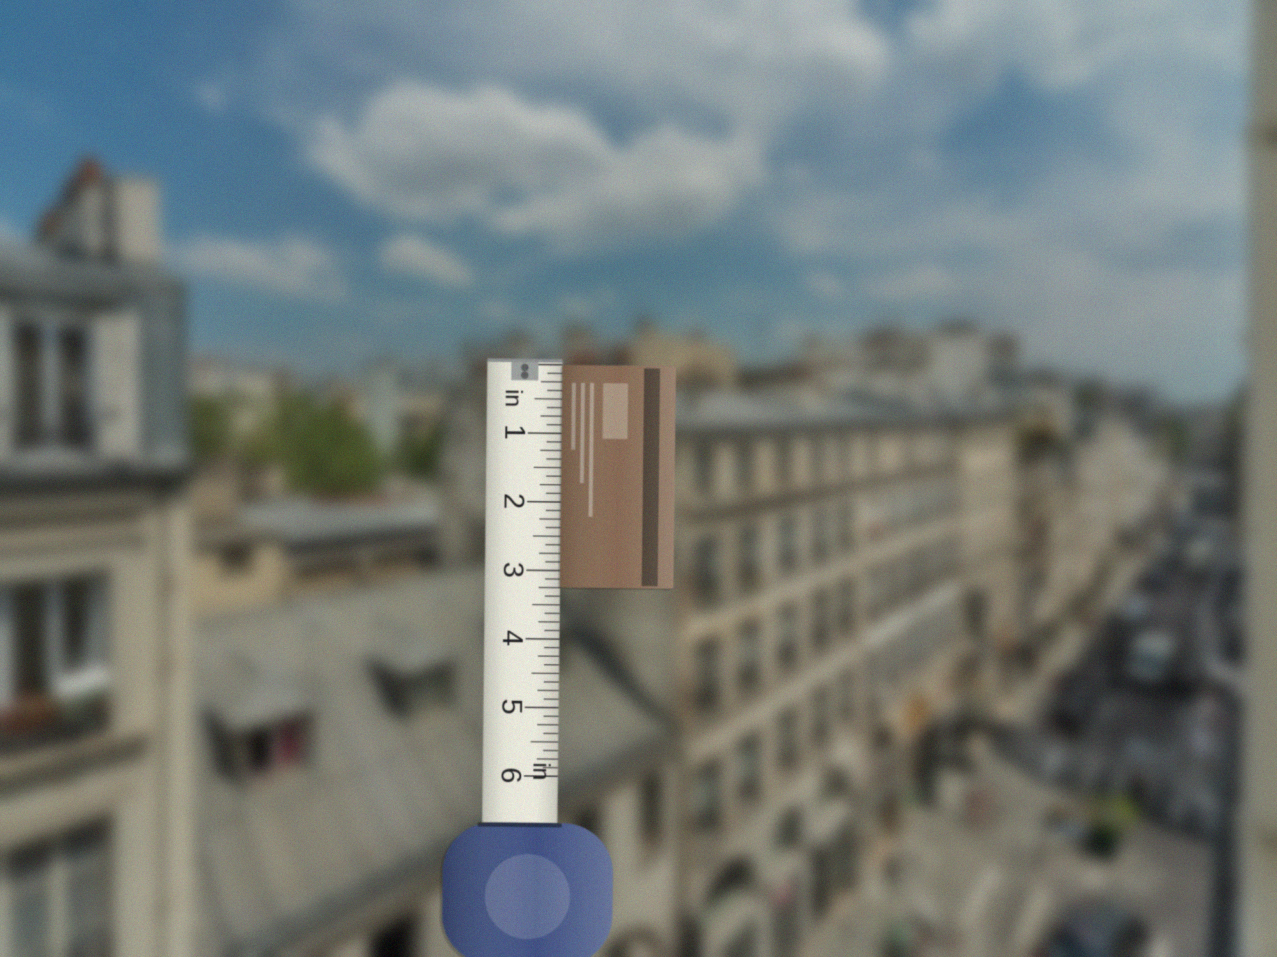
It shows 3.25in
